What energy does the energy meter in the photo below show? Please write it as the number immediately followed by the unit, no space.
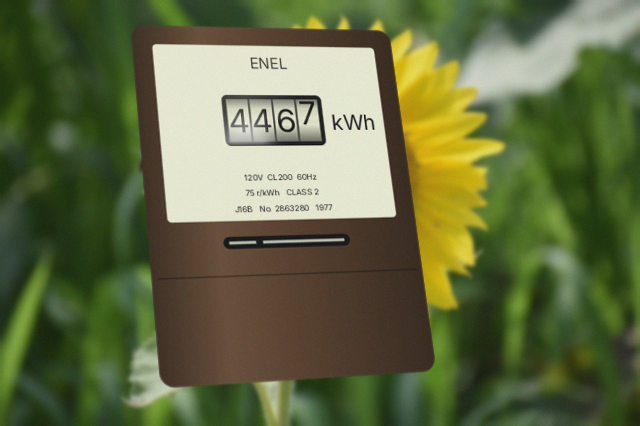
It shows 4467kWh
